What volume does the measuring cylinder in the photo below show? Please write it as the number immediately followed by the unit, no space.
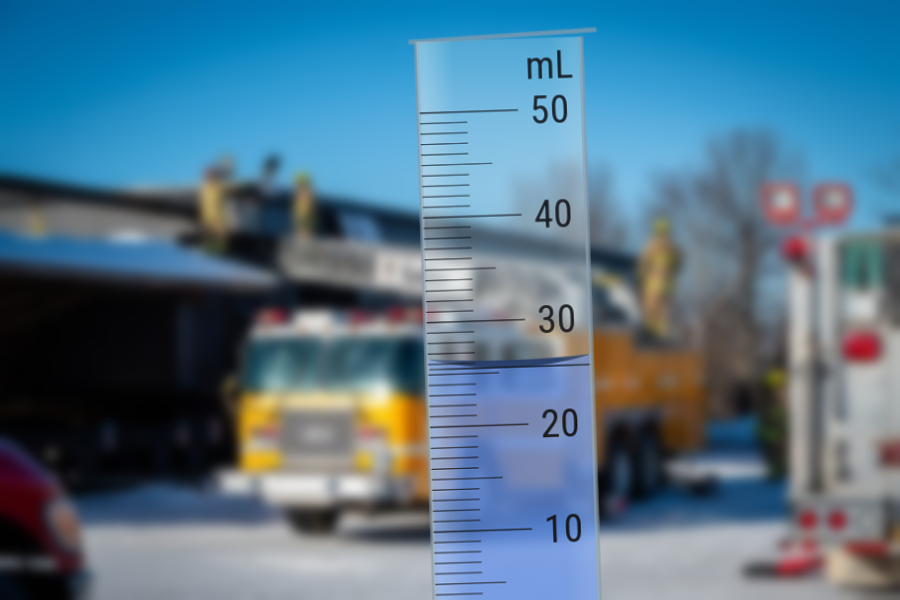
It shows 25.5mL
